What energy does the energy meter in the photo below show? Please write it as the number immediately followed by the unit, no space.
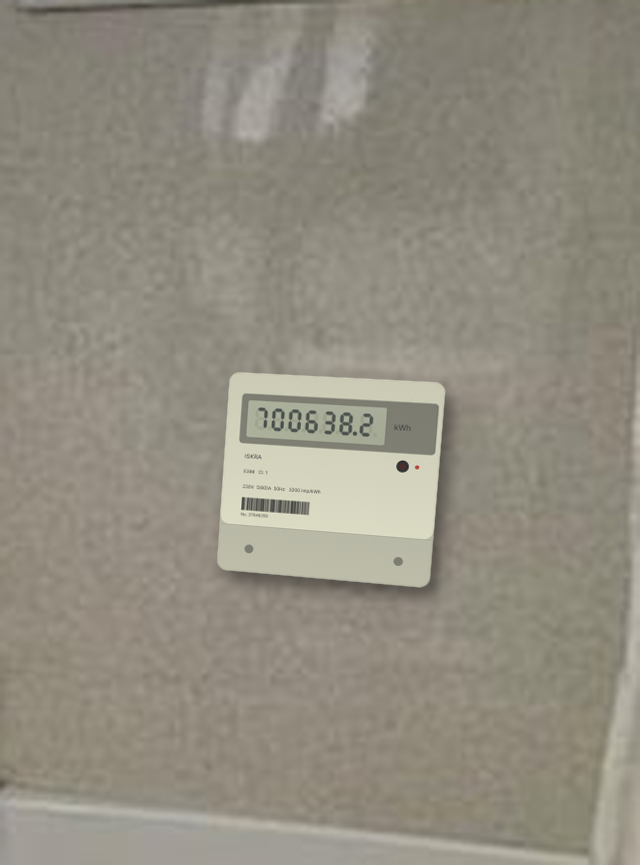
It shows 700638.2kWh
